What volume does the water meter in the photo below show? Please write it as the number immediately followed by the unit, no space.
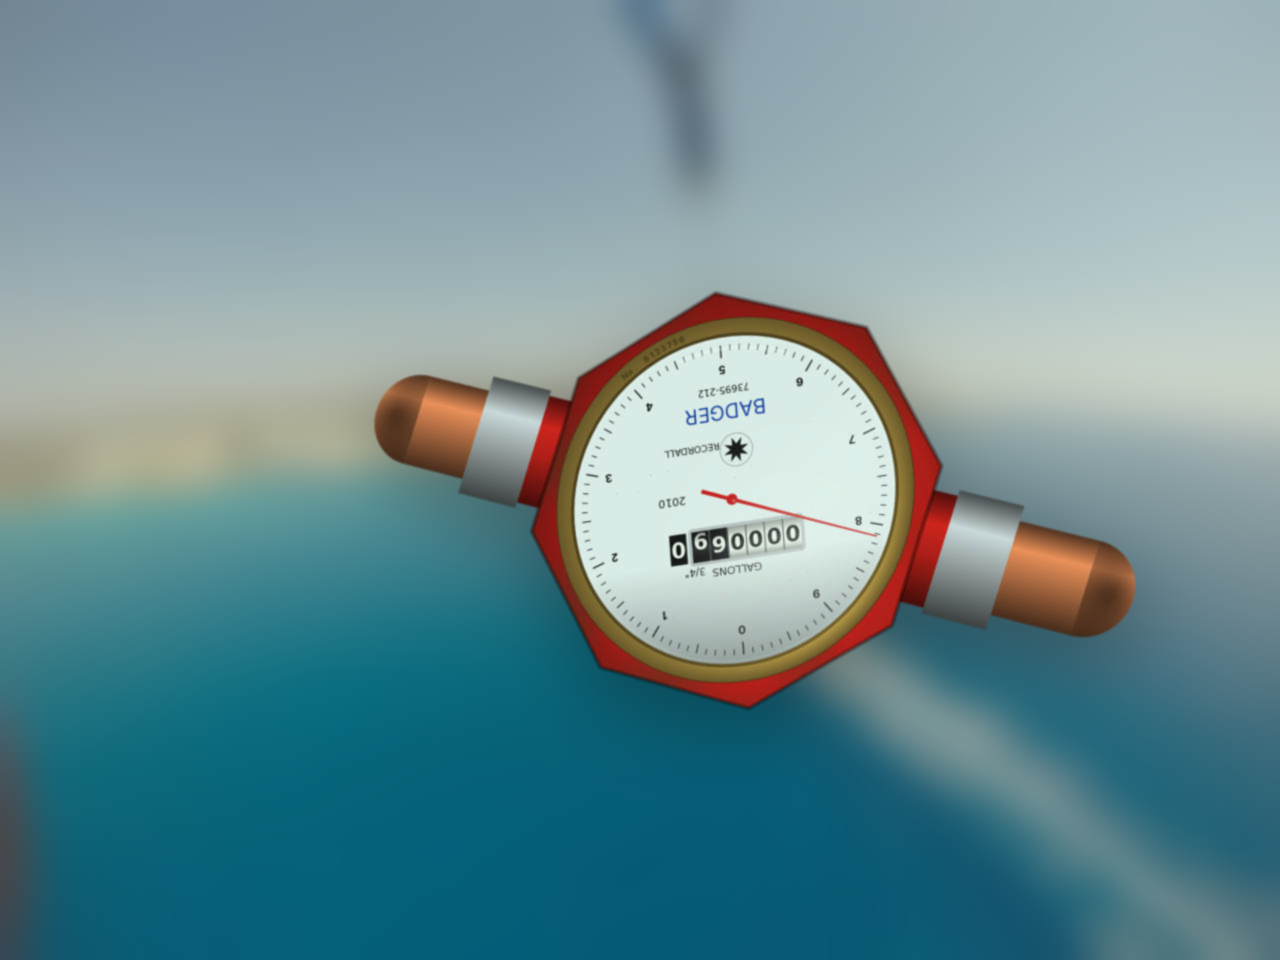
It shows 688.1gal
